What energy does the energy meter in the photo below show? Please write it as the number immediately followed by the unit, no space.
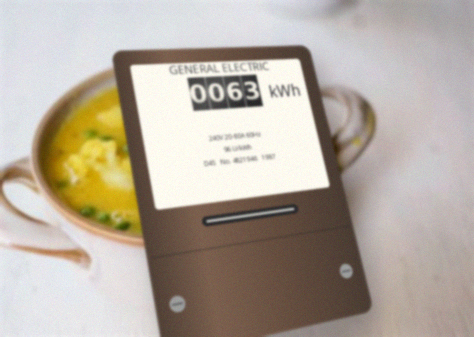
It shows 63kWh
